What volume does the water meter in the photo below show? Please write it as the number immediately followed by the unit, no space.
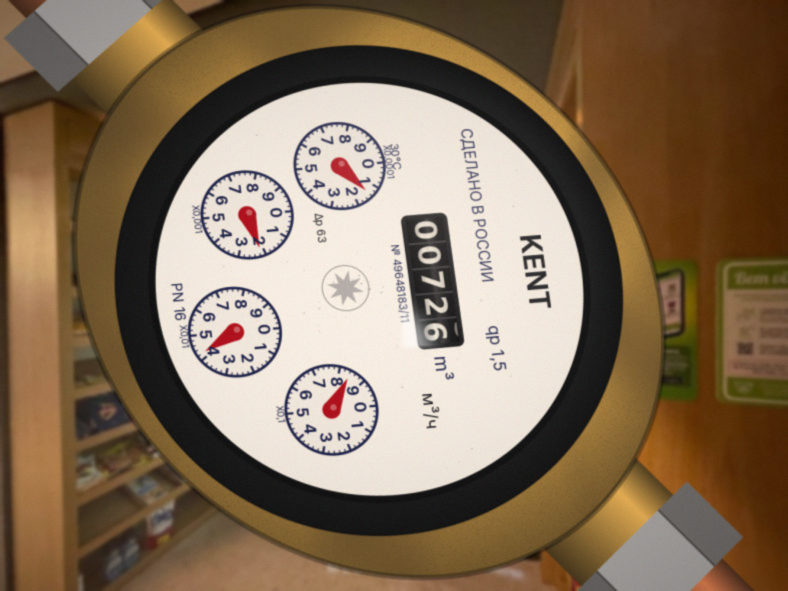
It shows 725.8421m³
